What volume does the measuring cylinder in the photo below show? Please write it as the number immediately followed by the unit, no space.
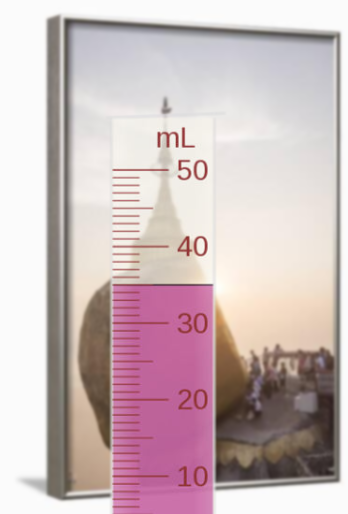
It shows 35mL
